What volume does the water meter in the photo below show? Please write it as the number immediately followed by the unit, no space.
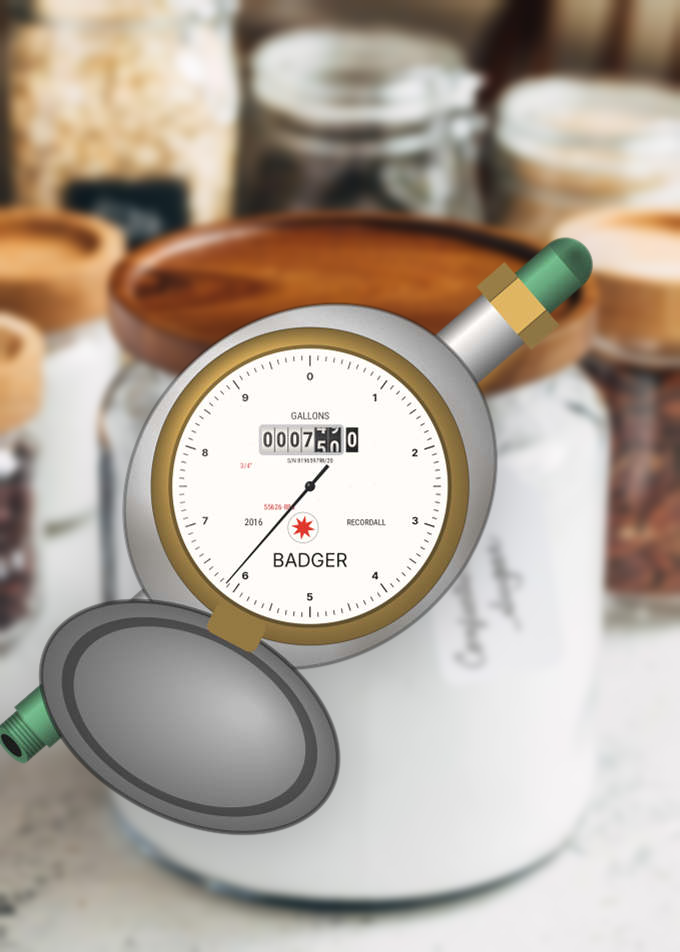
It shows 7496.1gal
